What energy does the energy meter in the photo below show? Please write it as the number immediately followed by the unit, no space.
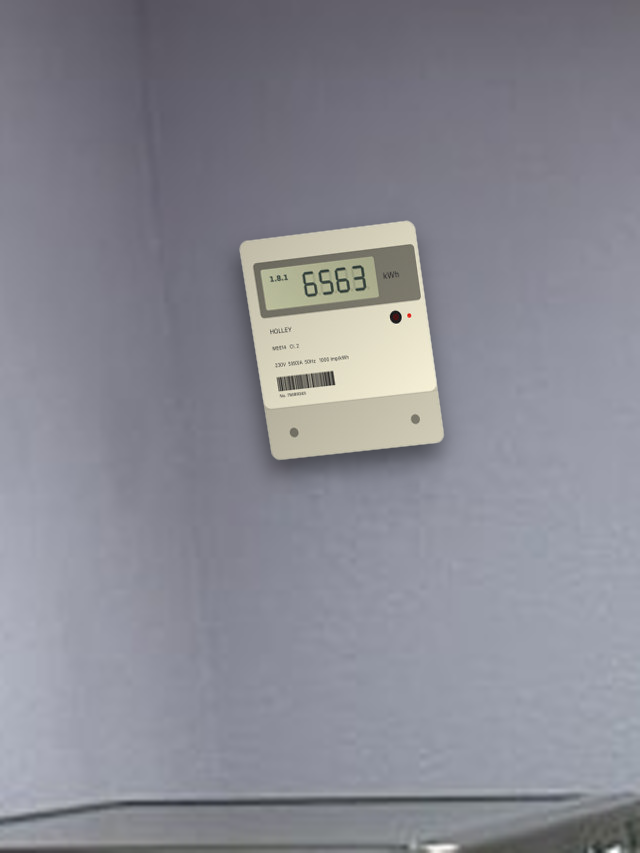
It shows 6563kWh
